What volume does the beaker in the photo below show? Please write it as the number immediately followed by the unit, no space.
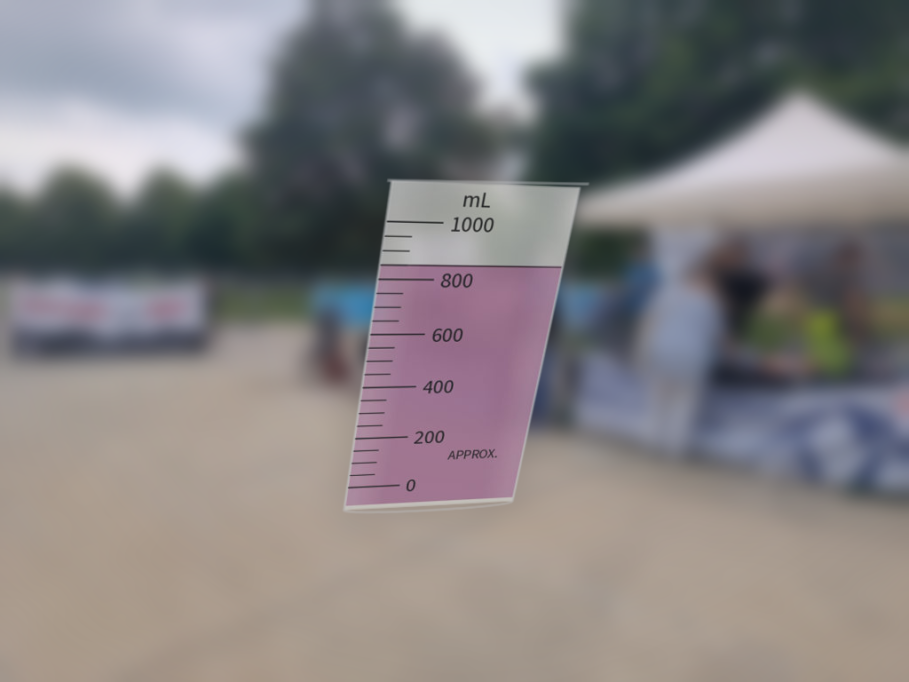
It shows 850mL
